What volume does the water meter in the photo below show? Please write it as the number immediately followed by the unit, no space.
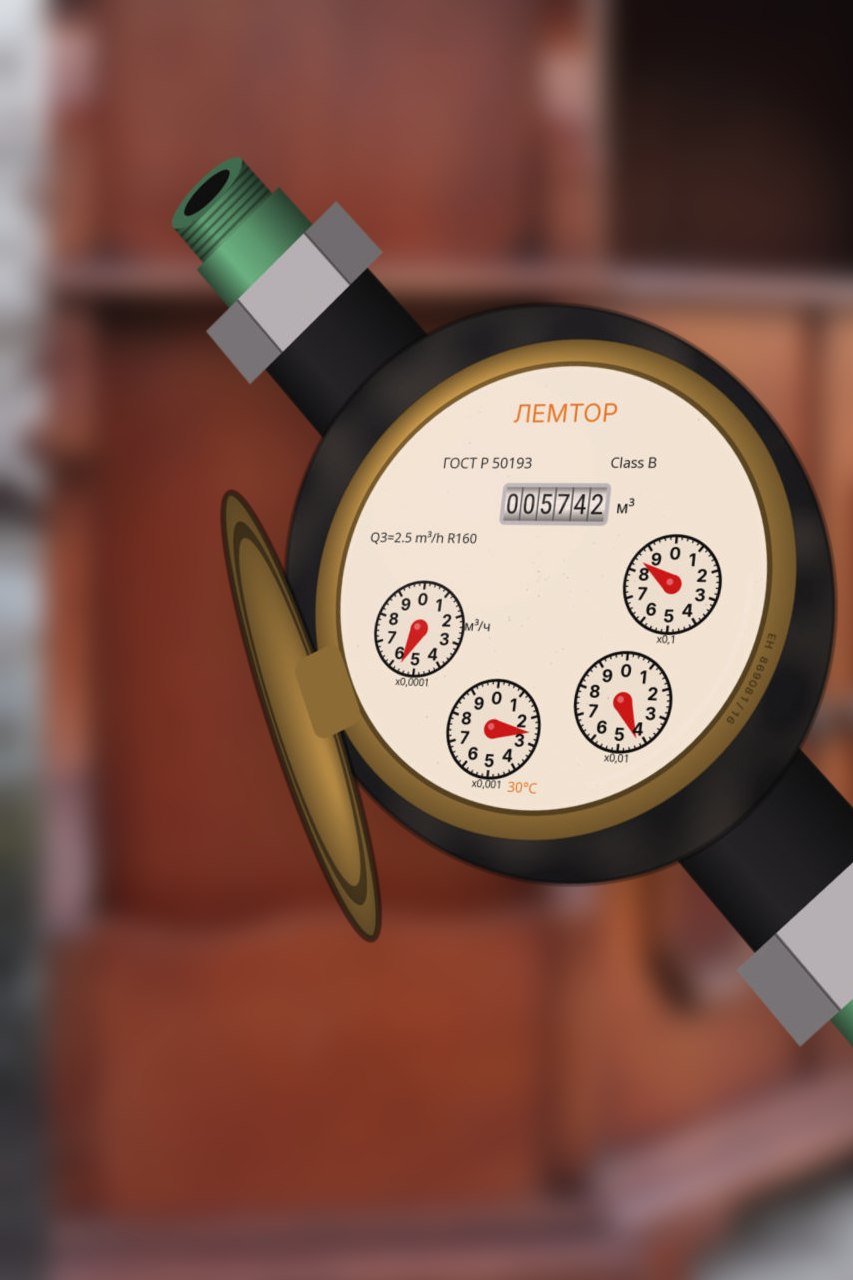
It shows 5742.8425m³
